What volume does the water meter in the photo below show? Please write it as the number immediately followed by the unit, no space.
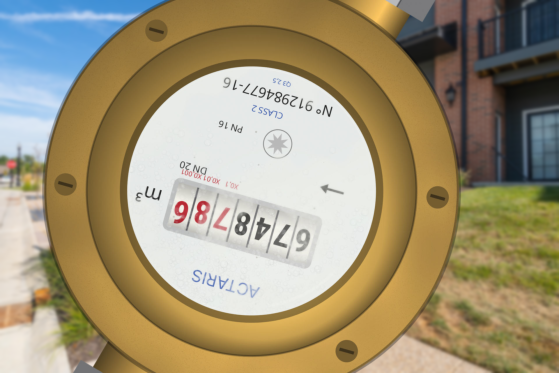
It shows 6748.786m³
